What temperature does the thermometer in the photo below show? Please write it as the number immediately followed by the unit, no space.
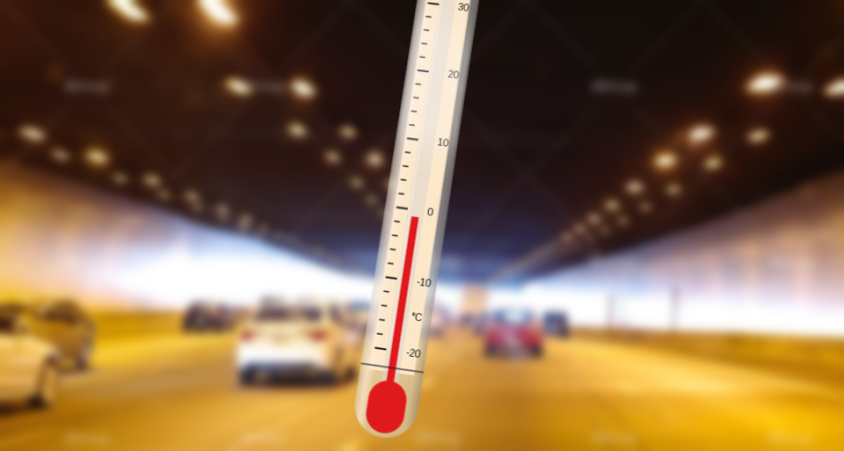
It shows -1°C
